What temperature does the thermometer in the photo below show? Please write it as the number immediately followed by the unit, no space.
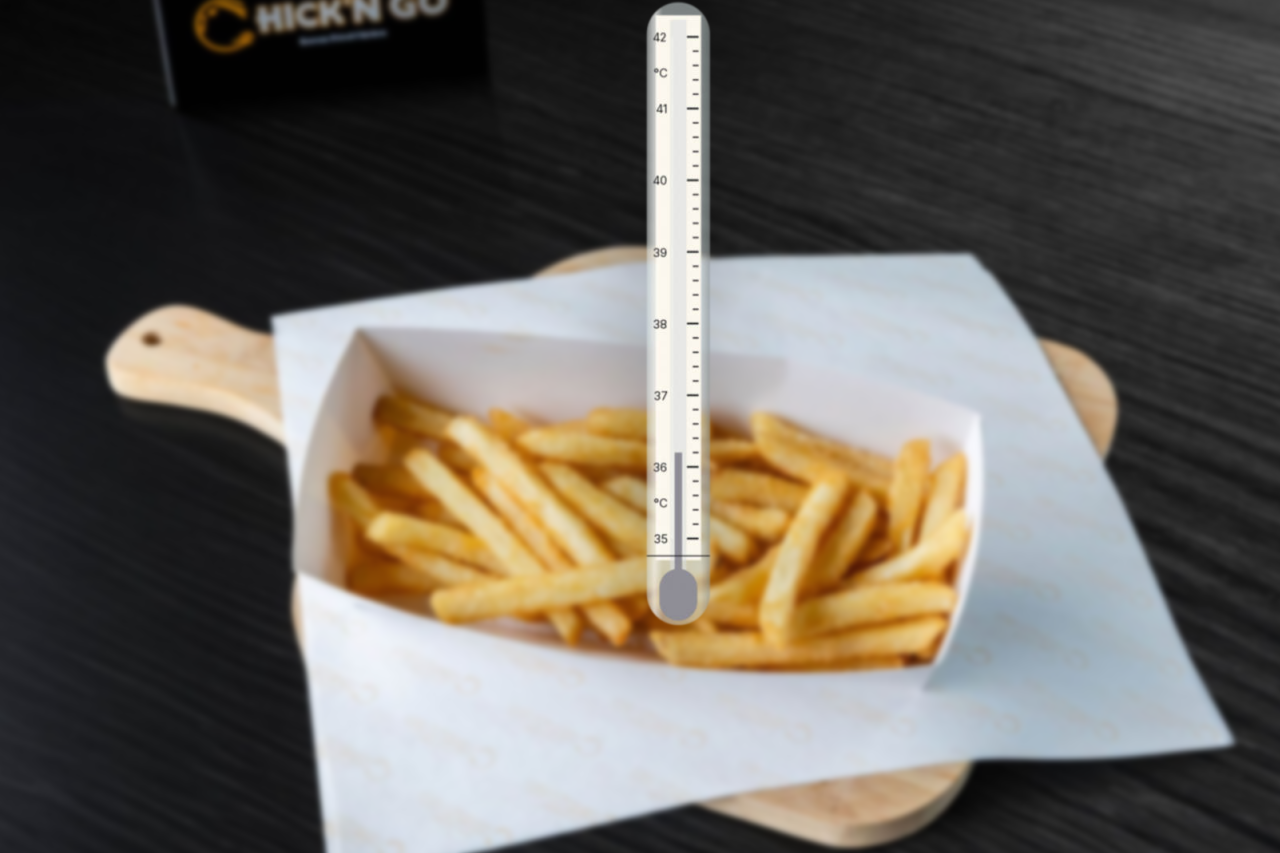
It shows 36.2°C
